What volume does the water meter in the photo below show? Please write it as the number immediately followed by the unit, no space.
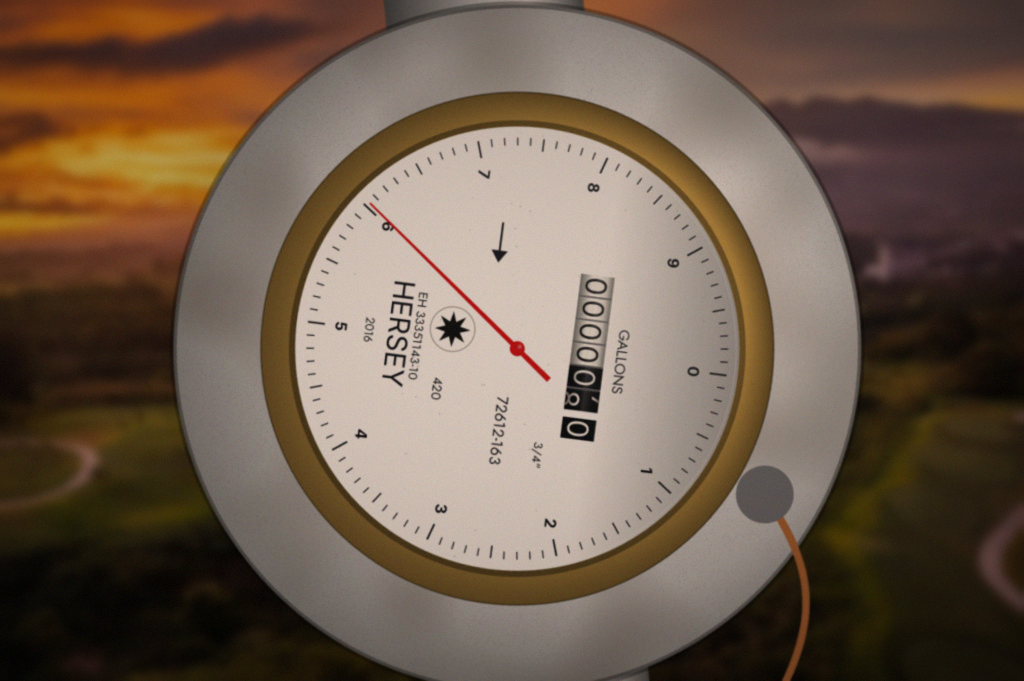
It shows 76.0gal
